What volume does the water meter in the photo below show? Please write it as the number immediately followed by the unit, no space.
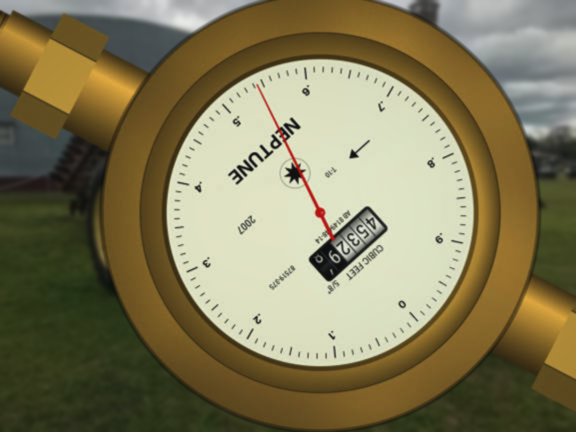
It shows 453297.54ft³
